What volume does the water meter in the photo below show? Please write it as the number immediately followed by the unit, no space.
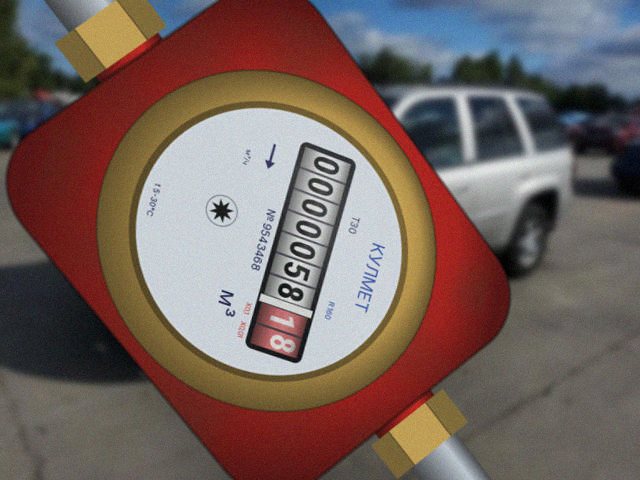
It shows 58.18m³
